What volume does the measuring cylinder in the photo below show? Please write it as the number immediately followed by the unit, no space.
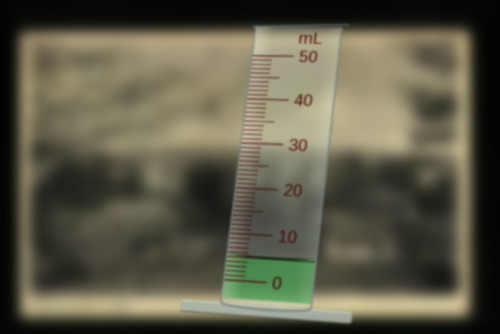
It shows 5mL
